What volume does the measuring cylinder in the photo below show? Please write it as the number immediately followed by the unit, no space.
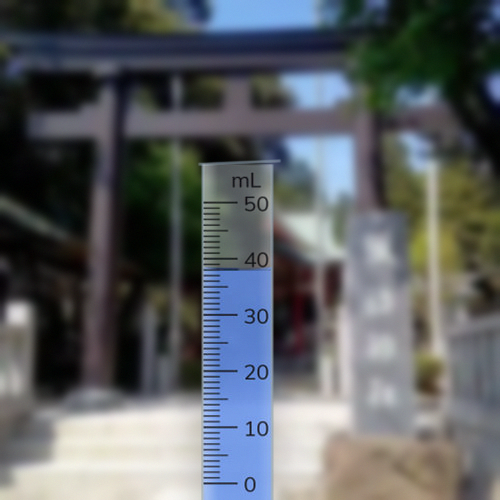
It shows 38mL
